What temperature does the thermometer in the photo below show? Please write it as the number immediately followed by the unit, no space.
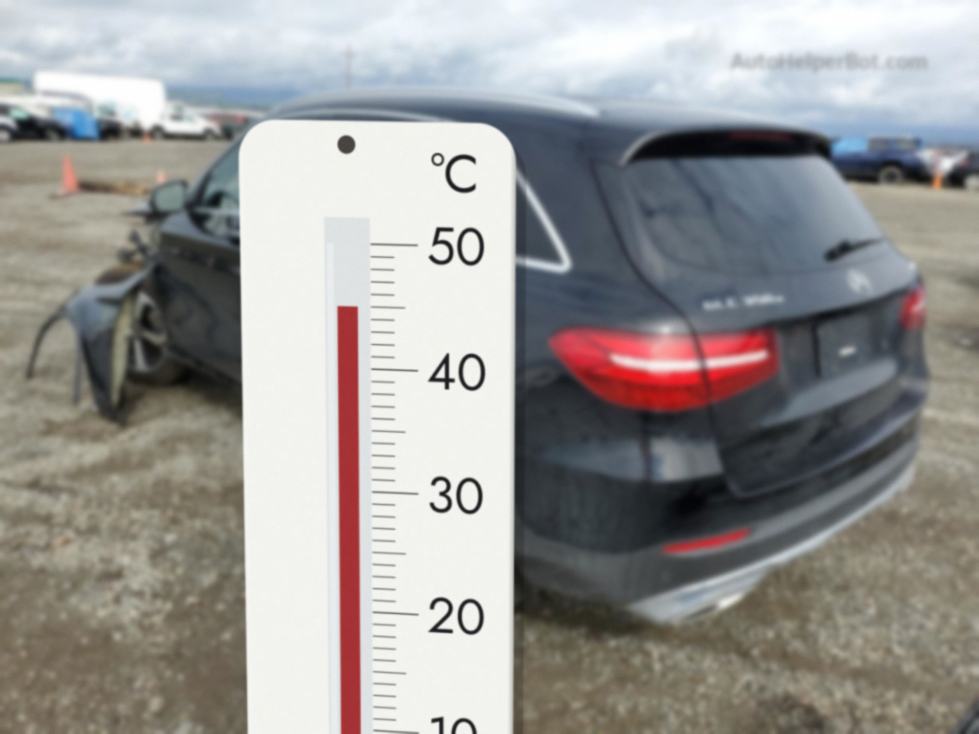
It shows 45°C
